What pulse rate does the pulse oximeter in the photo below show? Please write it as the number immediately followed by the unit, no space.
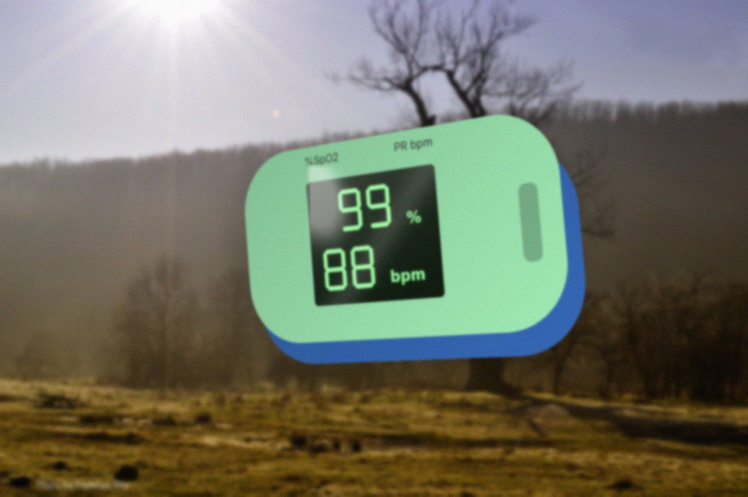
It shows 88bpm
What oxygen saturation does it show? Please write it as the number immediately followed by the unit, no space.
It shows 99%
